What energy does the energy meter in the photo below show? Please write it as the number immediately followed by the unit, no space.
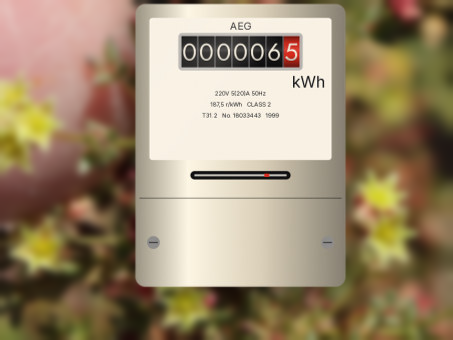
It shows 6.5kWh
